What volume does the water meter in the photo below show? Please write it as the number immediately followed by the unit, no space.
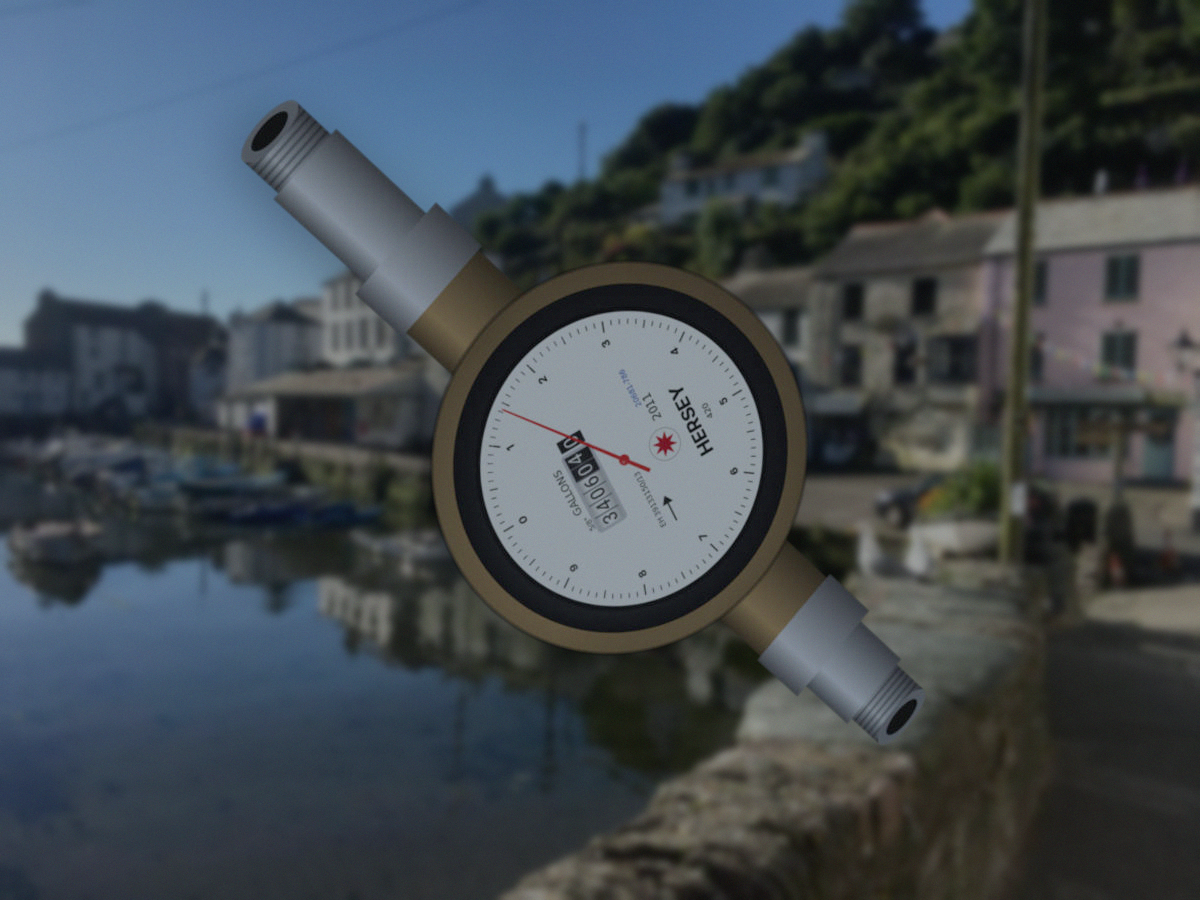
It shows 3406041.4gal
